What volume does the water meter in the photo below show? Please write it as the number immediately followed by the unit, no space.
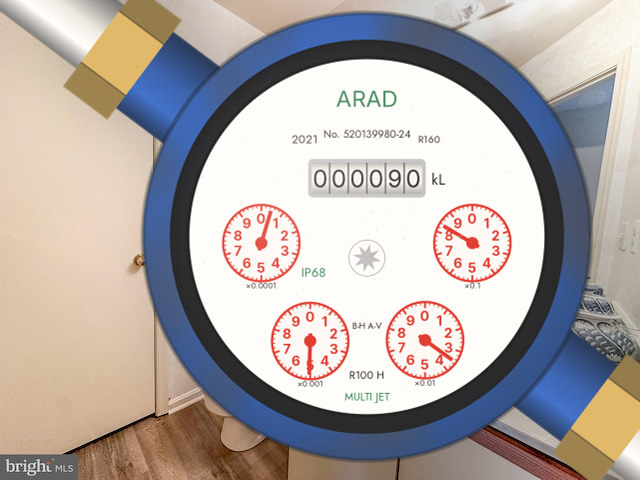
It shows 90.8350kL
